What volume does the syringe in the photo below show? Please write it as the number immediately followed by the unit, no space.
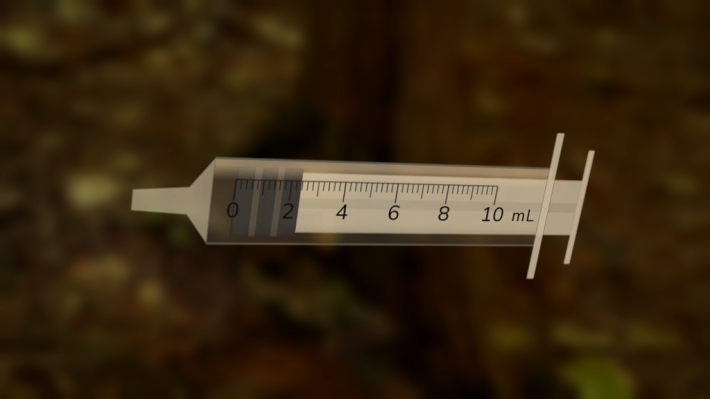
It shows 0mL
